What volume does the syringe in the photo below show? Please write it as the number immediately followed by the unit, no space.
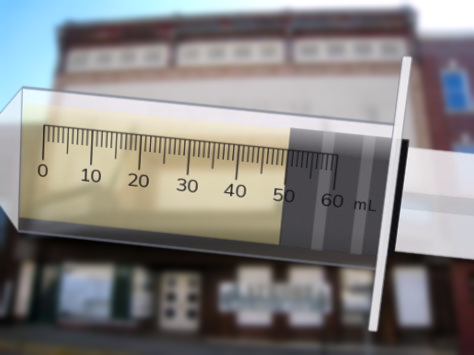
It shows 50mL
